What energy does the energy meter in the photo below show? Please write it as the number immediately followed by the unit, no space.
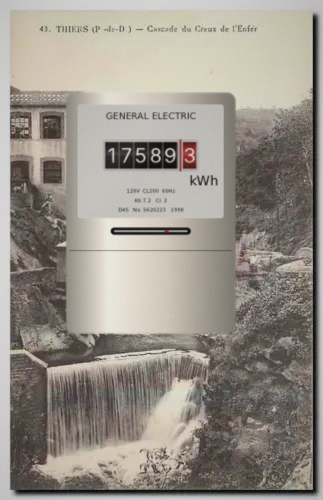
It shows 17589.3kWh
